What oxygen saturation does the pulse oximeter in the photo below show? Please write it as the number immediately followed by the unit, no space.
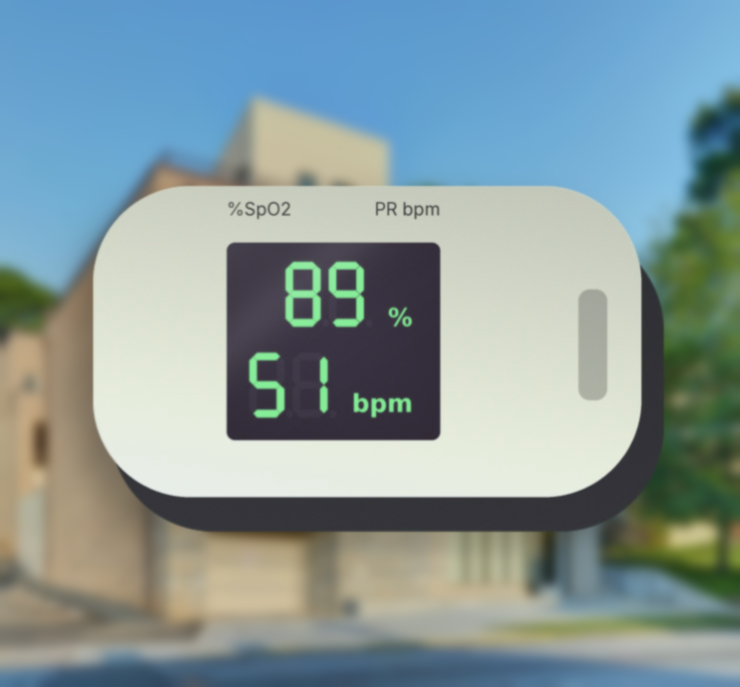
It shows 89%
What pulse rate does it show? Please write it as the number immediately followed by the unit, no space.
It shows 51bpm
